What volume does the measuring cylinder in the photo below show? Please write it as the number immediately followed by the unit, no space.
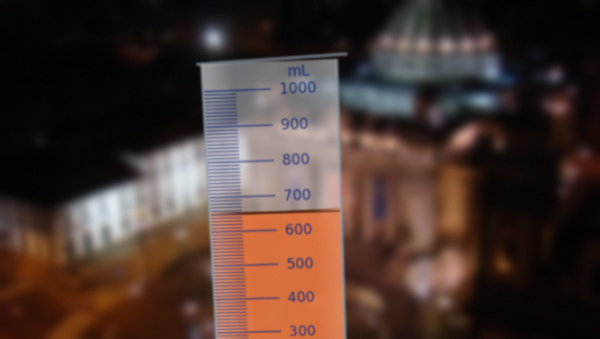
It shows 650mL
